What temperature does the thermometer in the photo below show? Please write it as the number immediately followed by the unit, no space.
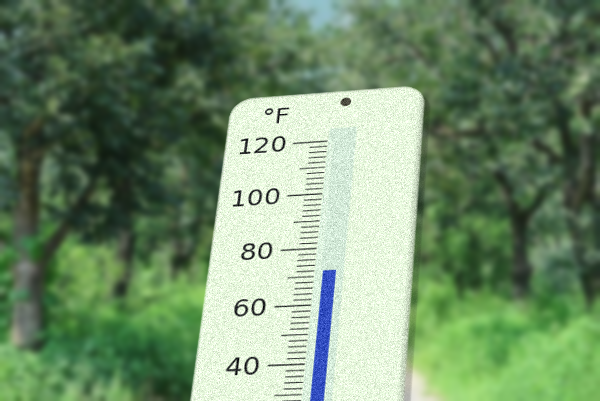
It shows 72°F
